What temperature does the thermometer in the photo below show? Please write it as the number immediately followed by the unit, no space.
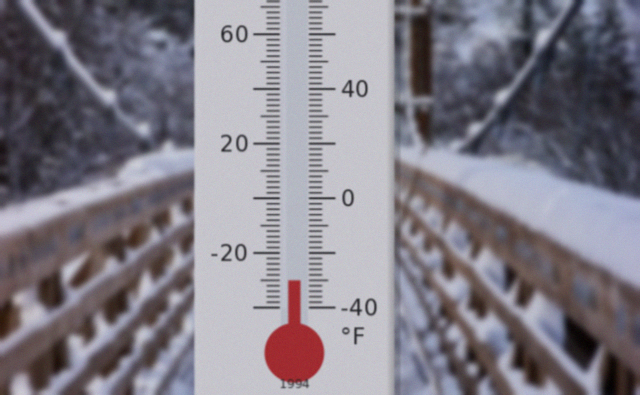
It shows -30°F
